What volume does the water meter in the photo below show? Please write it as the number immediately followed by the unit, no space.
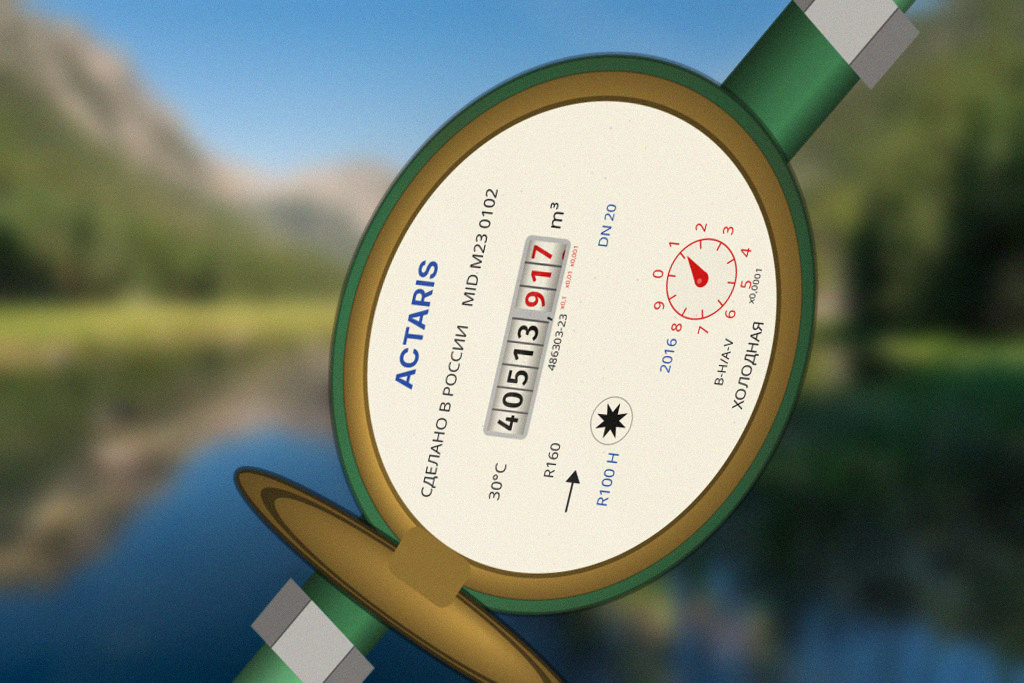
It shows 40513.9171m³
